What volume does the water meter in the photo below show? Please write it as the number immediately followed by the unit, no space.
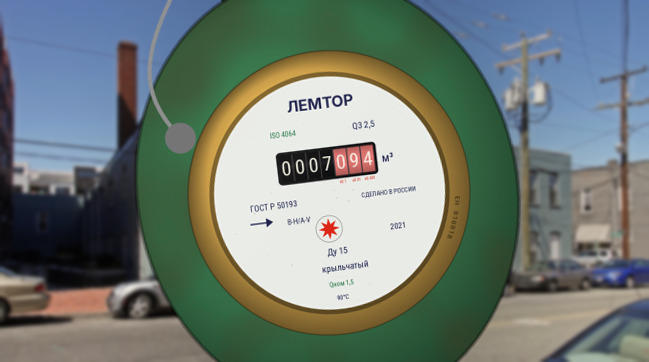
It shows 7.094m³
